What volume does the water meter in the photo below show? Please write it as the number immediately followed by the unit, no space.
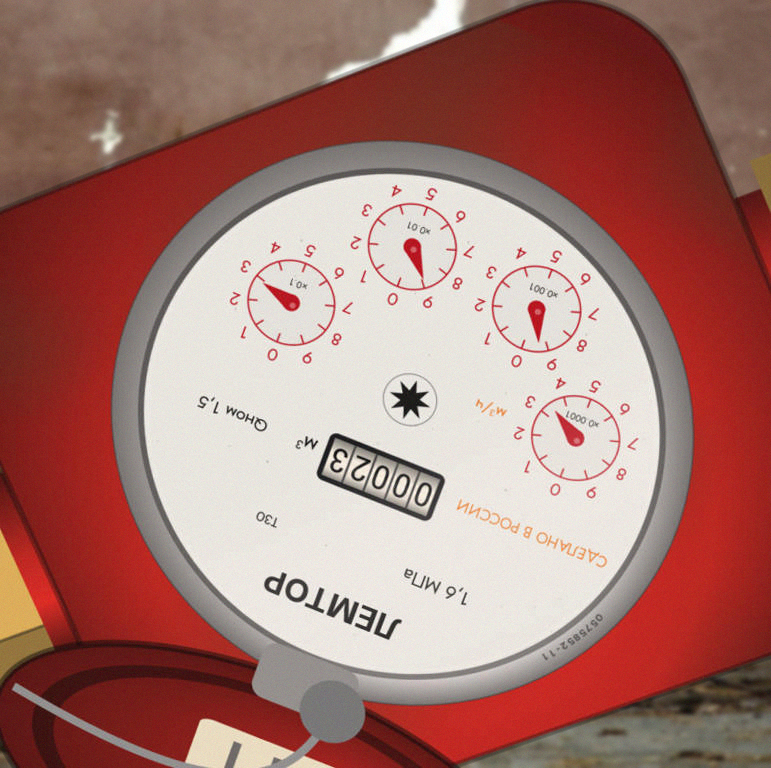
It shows 23.2893m³
